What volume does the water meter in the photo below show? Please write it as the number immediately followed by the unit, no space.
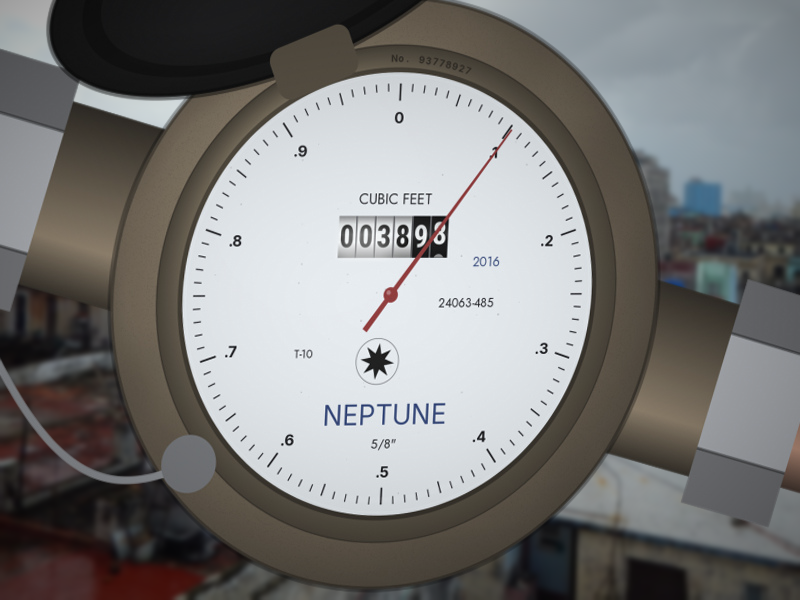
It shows 3898.10ft³
